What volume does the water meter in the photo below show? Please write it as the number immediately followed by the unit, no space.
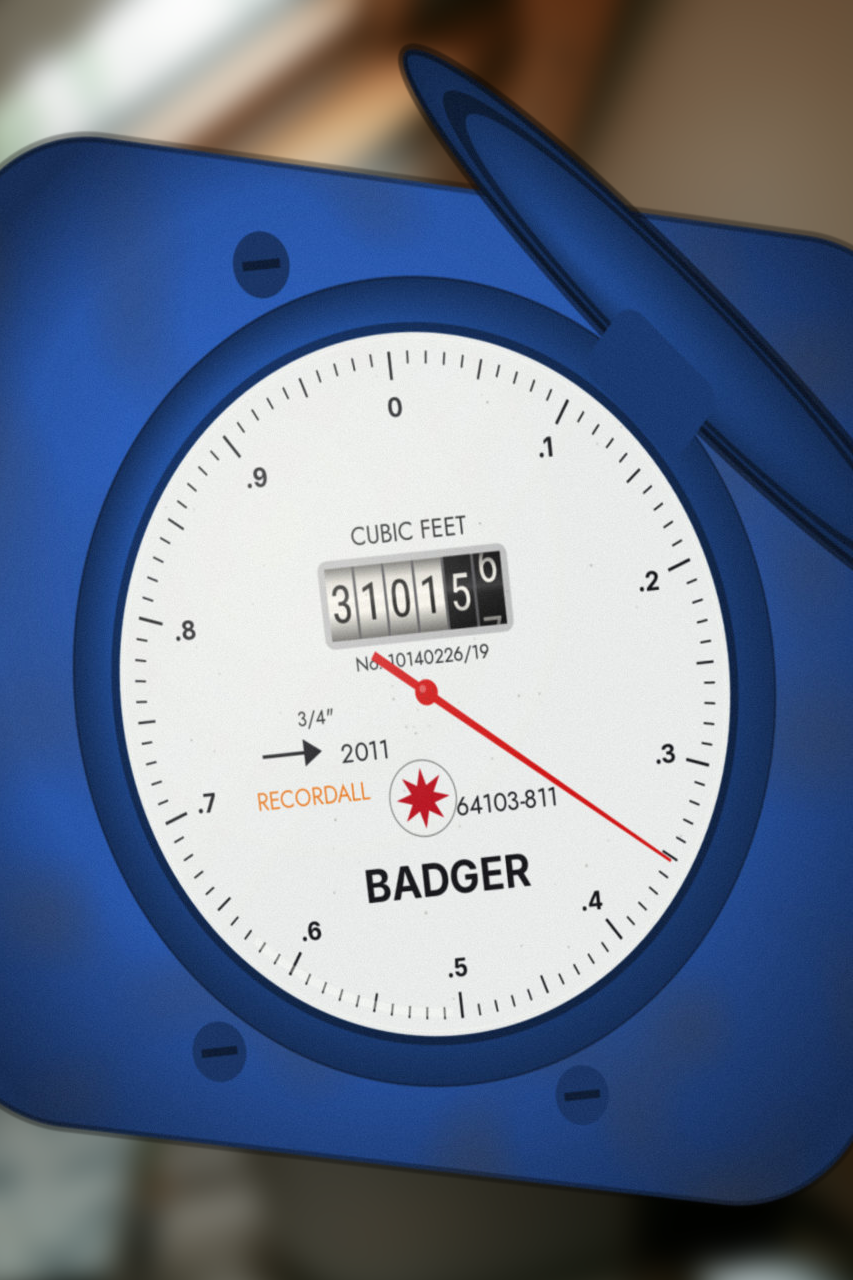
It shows 310156.35ft³
